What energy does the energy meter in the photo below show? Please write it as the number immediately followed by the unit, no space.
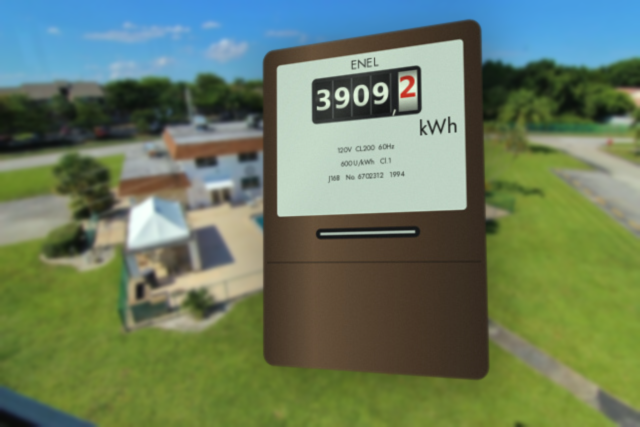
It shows 3909.2kWh
